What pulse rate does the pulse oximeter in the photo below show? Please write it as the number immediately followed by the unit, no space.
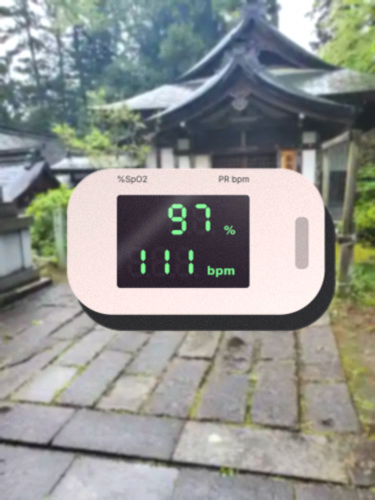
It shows 111bpm
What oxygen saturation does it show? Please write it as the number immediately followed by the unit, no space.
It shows 97%
